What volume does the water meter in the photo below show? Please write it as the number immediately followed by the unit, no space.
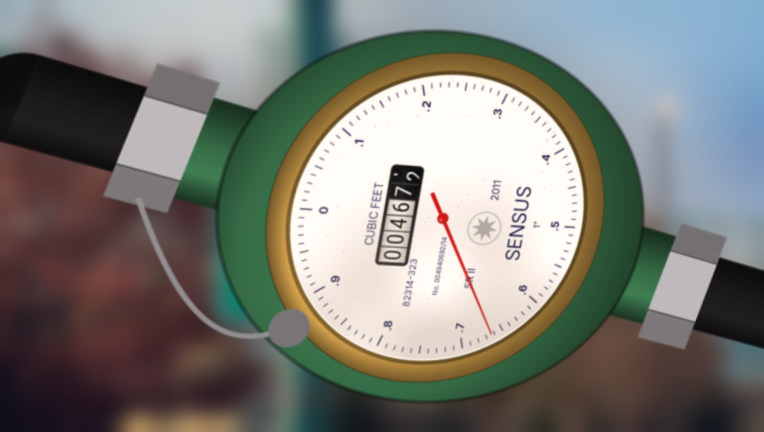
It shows 4671.66ft³
